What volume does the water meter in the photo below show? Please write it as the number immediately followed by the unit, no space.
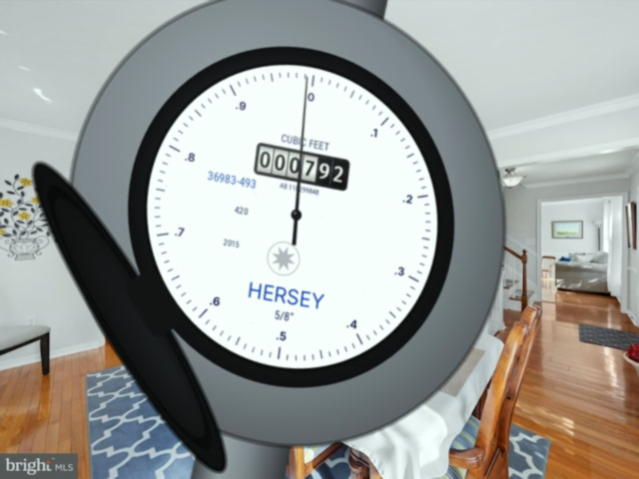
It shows 791.99ft³
